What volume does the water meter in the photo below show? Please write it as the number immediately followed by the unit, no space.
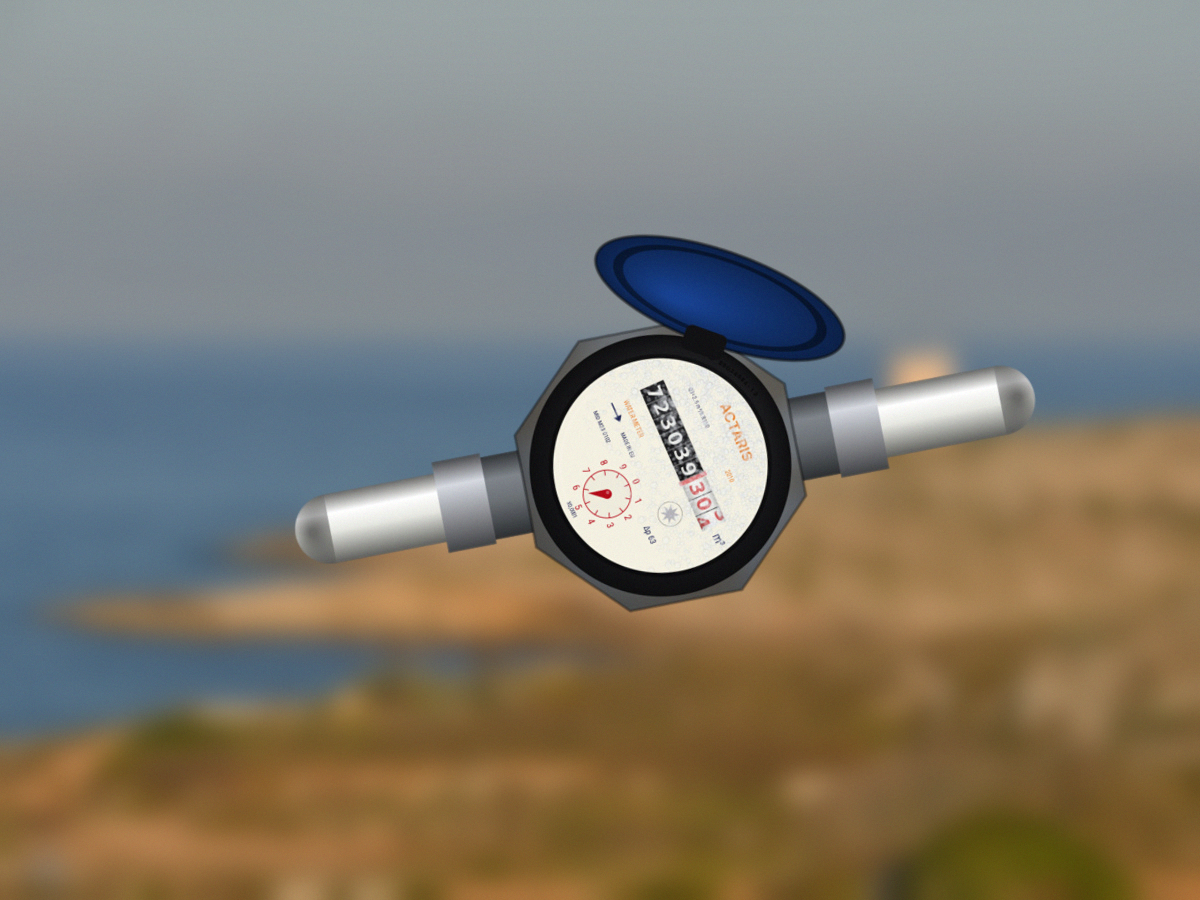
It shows 723039.3035m³
